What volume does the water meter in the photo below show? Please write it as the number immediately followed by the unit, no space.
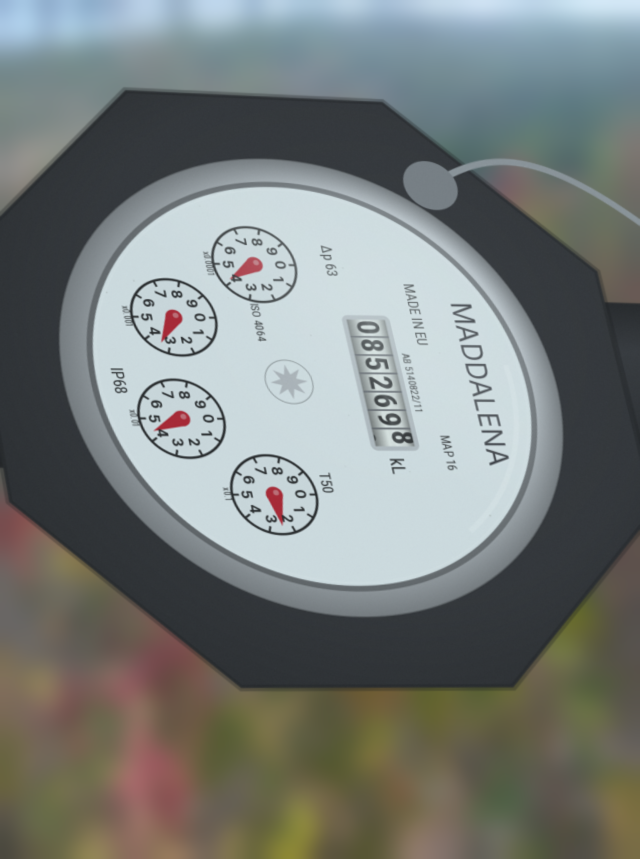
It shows 852698.2434kL
